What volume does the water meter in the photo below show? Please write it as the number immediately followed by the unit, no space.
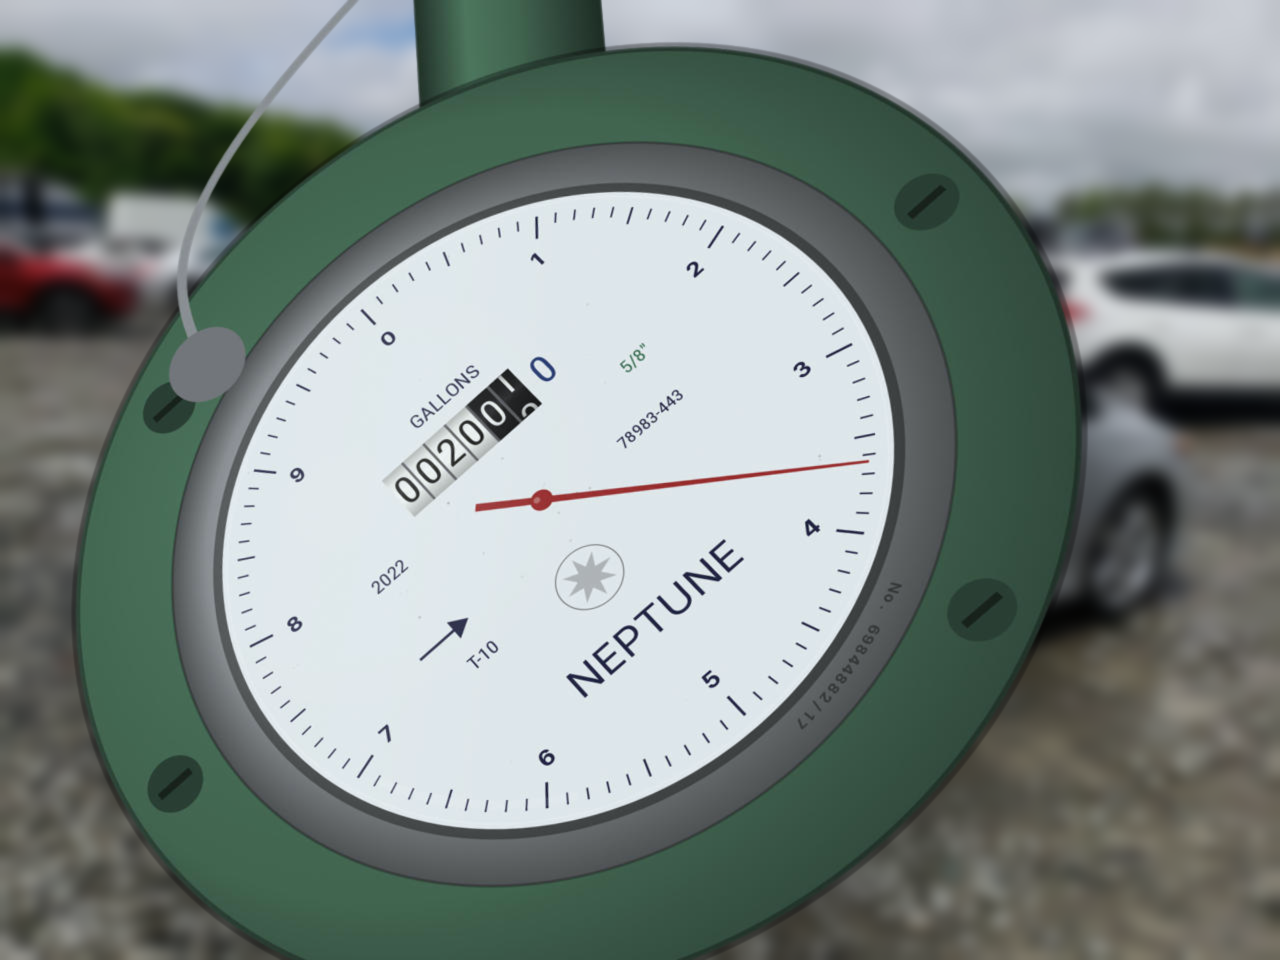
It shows 20013.6gal
